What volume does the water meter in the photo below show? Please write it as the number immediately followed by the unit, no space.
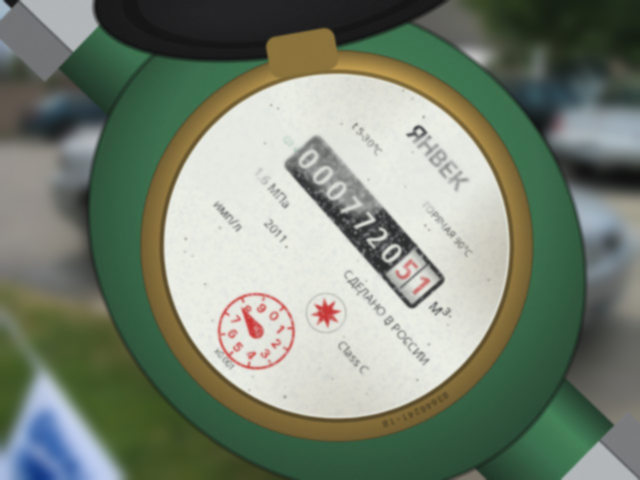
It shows 7720.517m³
